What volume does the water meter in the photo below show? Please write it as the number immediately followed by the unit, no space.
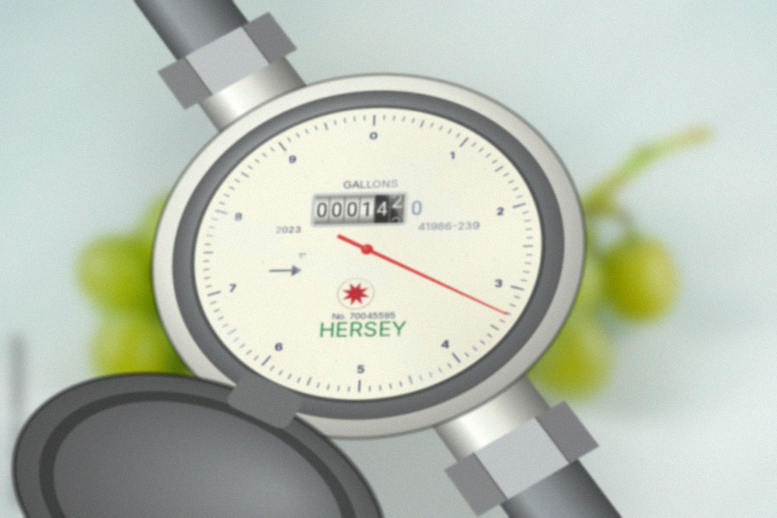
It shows 1423.3gal
